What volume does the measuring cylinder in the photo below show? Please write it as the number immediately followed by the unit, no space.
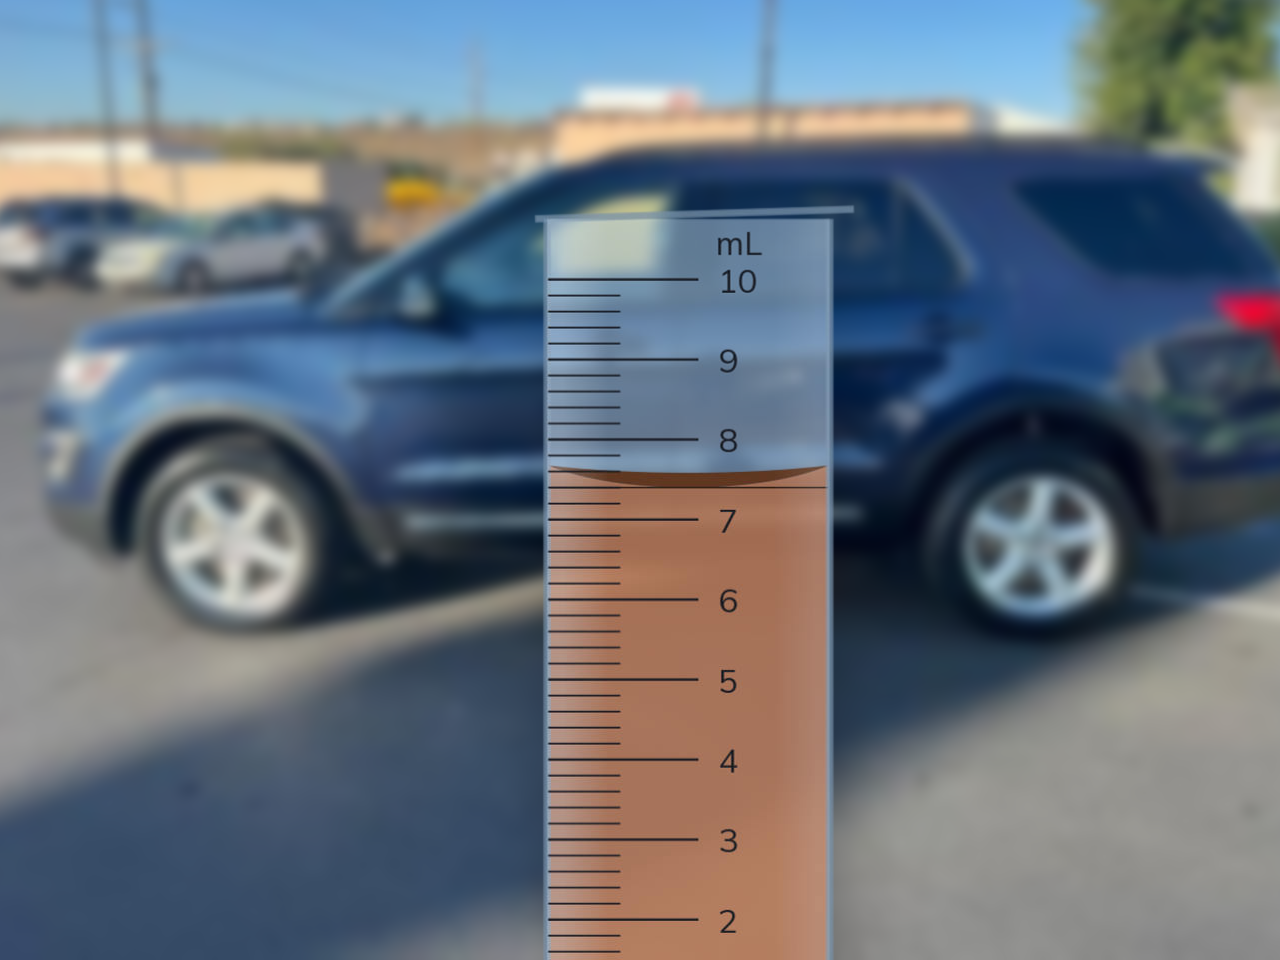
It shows 7.4mL
